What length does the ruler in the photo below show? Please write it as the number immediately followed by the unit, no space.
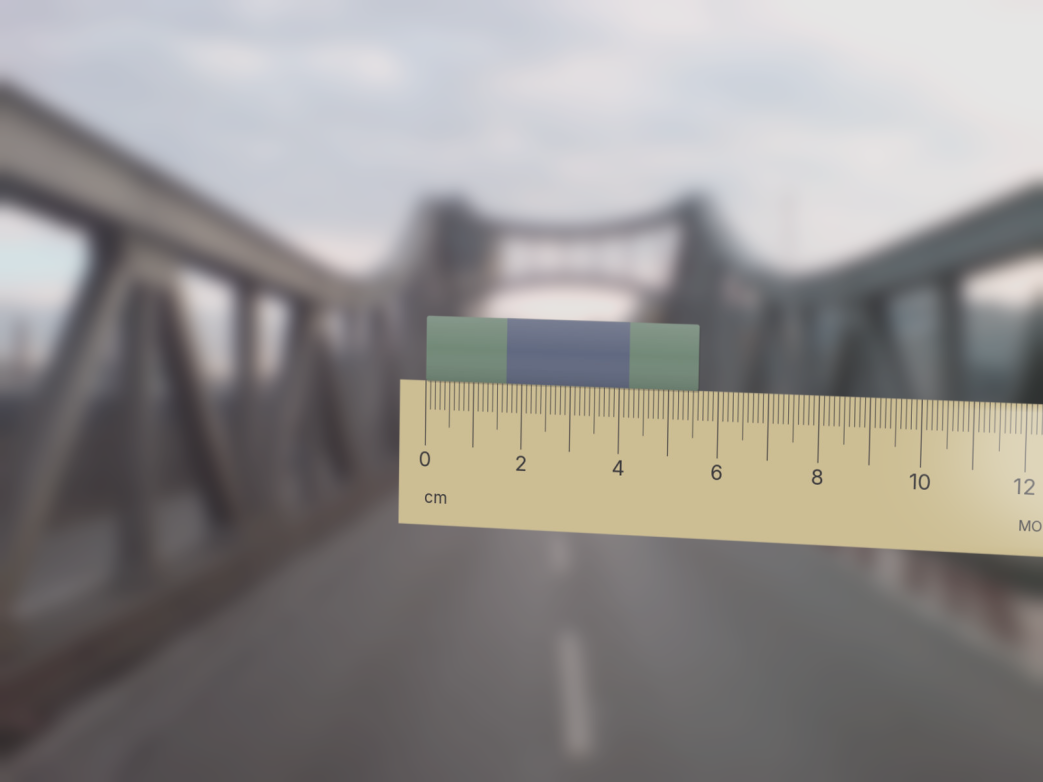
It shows 5.6cm
